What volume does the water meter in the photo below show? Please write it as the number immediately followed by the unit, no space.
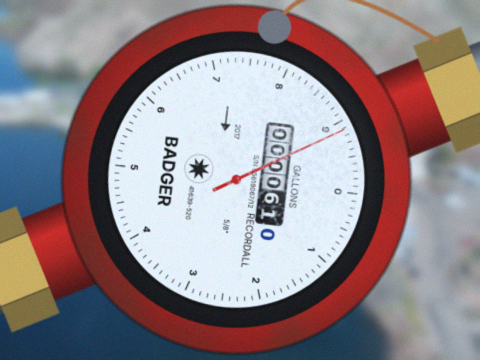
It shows 609.1gal
